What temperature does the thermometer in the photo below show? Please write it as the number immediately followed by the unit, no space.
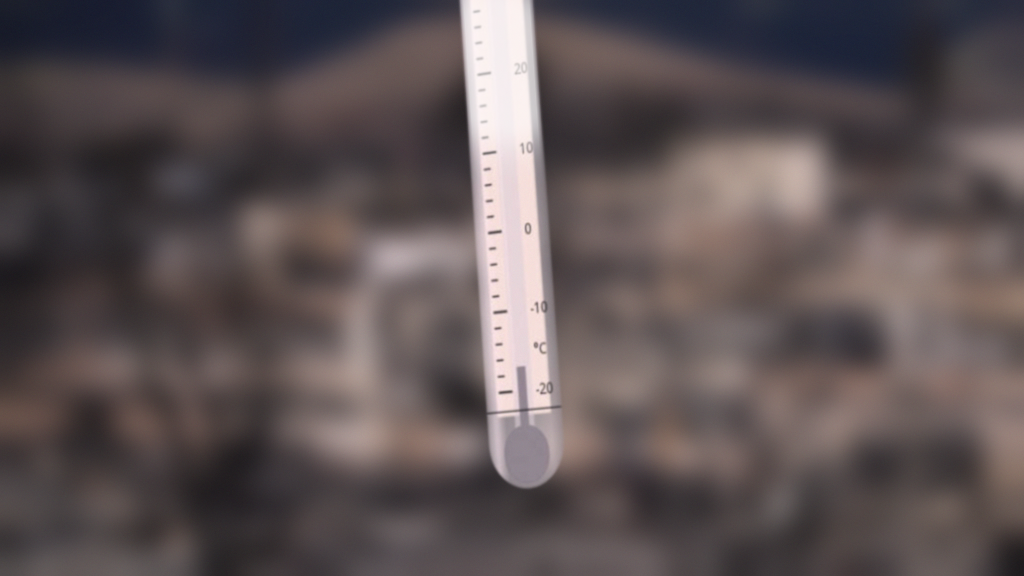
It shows -17°C
